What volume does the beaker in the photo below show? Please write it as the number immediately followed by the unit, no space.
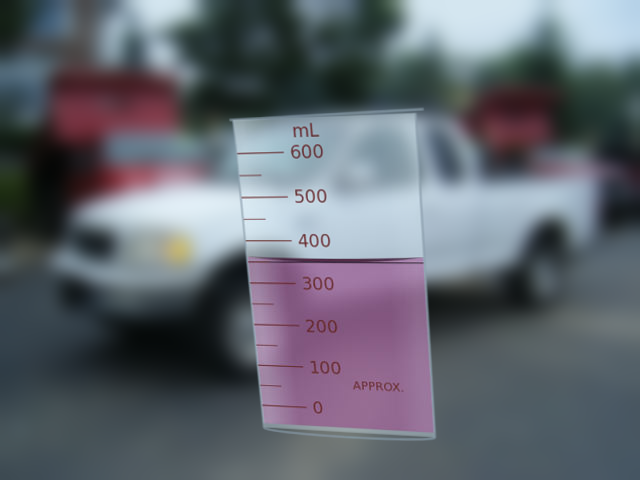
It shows 350mL
